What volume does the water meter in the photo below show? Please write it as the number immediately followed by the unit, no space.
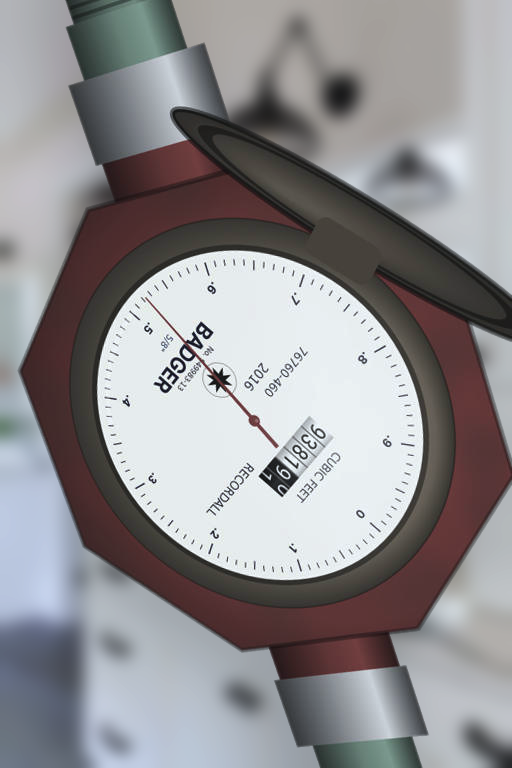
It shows 938190.52ft³
